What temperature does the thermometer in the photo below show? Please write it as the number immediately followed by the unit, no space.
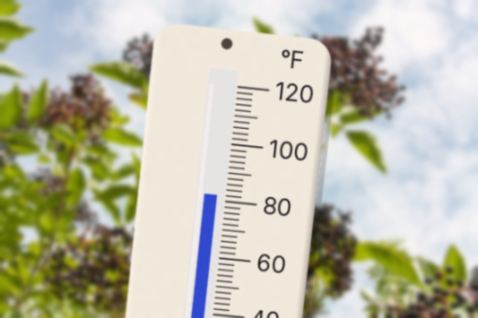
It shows 82°F
